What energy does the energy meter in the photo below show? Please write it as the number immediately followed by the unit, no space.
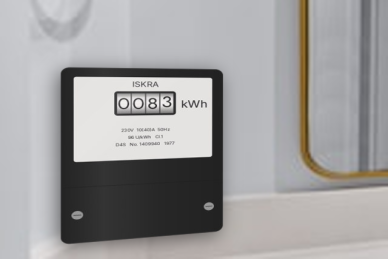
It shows 83kWh
